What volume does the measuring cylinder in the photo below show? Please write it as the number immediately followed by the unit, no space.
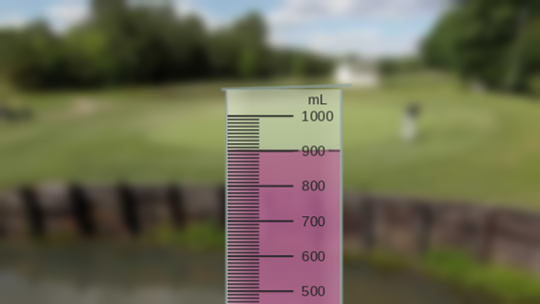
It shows 900mL
